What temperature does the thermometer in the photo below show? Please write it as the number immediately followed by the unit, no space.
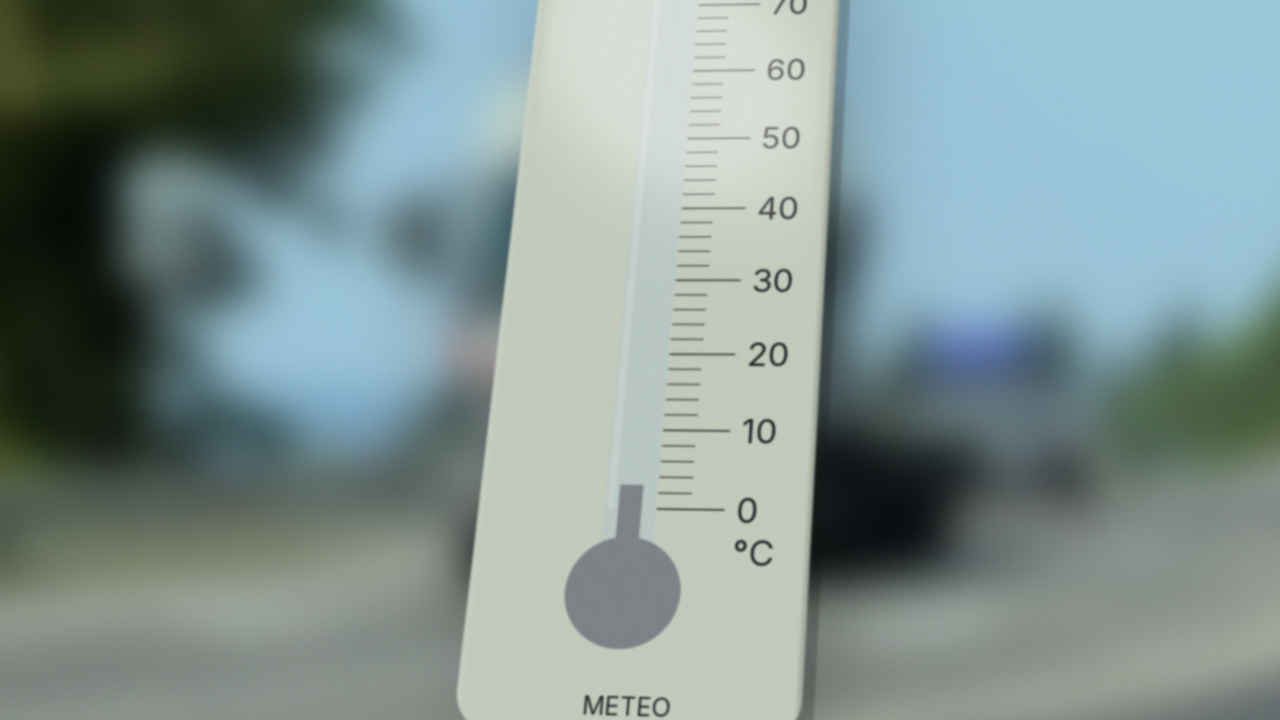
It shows 3°C
